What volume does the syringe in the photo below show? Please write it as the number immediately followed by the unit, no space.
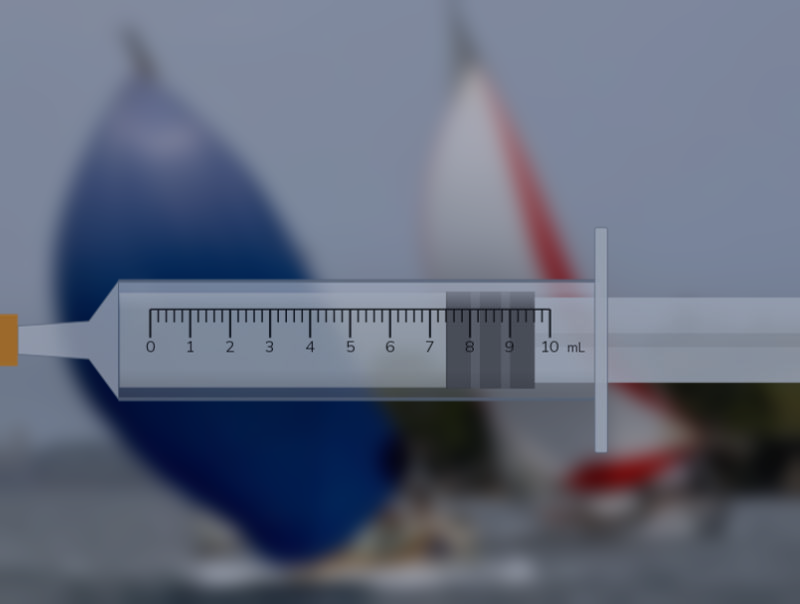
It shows 7.4mL
